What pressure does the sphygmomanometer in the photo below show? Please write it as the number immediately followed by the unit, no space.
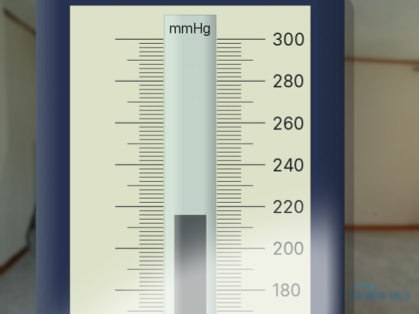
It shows 216mmHg
